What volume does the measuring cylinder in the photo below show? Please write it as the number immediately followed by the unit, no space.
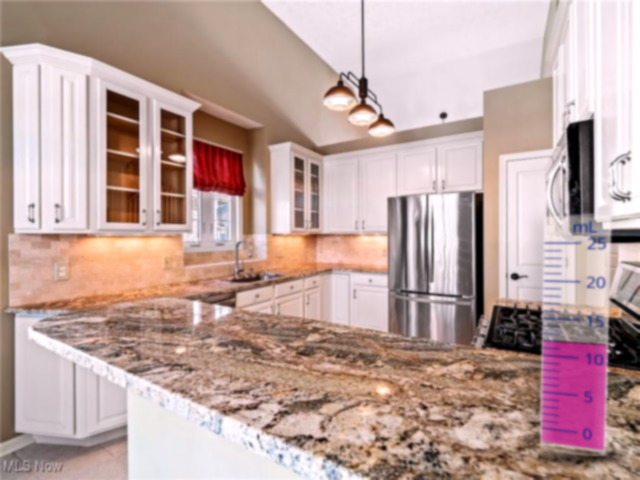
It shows 12mL
